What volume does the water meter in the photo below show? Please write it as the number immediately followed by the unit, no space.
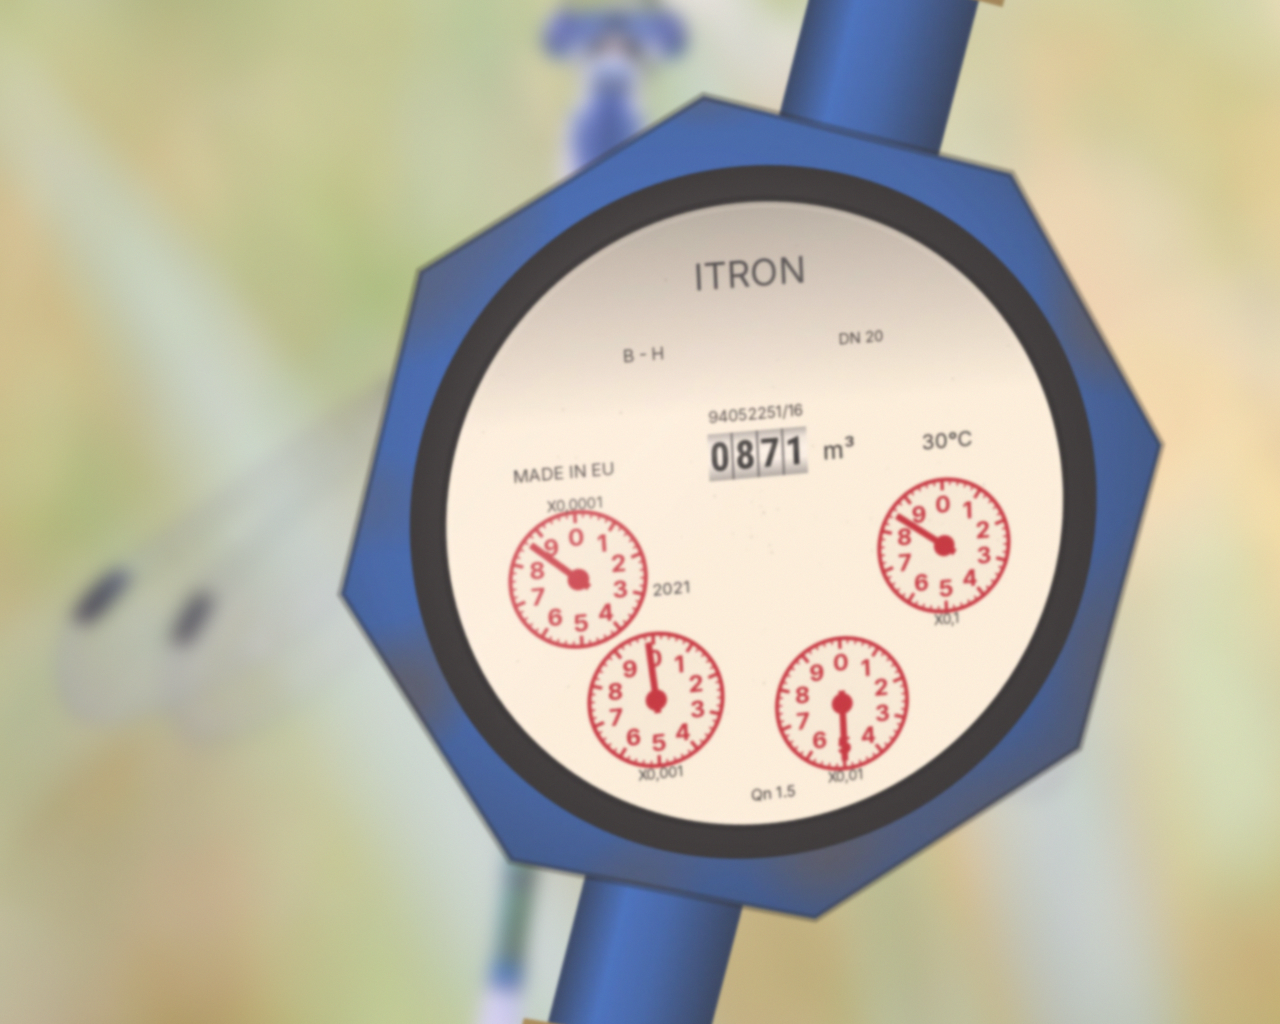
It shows 871.8498m³
